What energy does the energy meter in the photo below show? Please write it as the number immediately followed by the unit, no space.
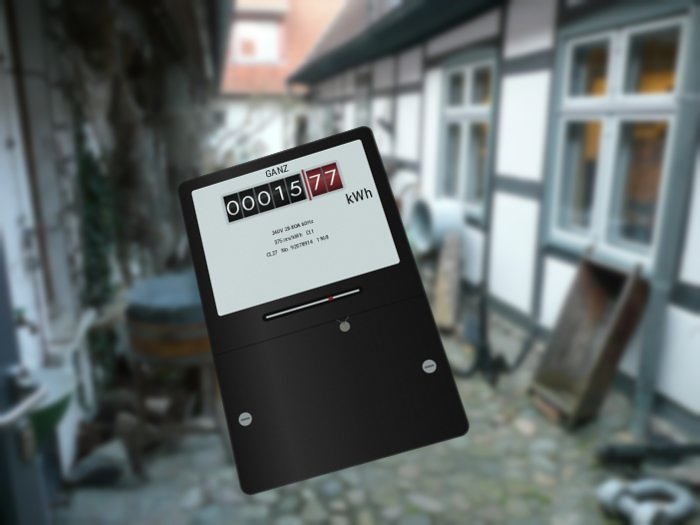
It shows 15.77kWh
